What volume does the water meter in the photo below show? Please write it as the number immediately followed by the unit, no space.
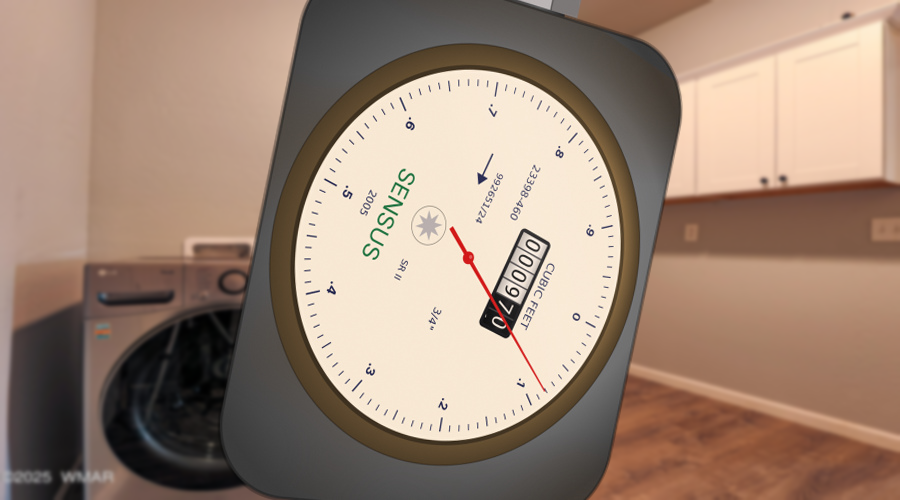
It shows 970.08ft³
